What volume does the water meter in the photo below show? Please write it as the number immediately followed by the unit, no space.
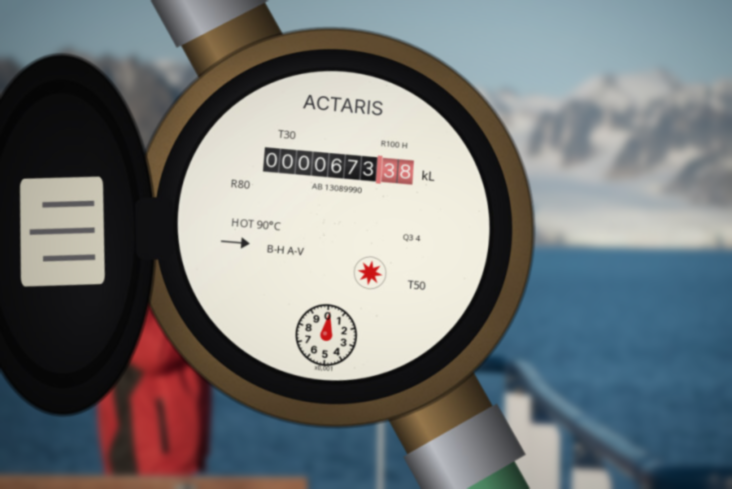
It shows 673.380kL
